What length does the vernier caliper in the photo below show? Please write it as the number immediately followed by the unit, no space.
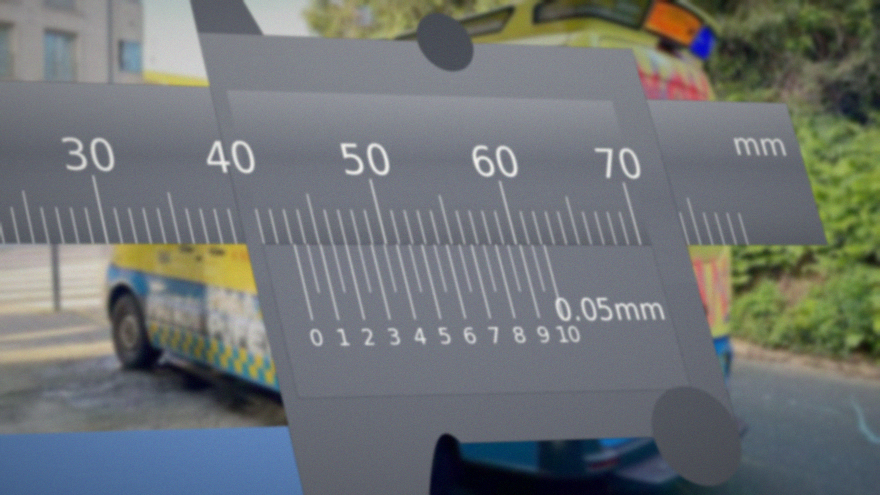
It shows 43.2mm
